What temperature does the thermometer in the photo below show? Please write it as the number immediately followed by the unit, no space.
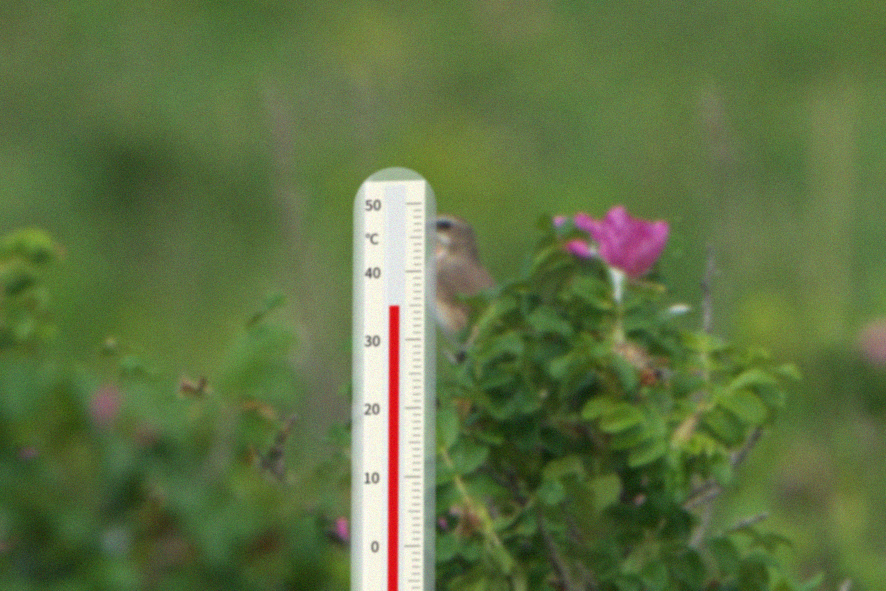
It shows 35°C
